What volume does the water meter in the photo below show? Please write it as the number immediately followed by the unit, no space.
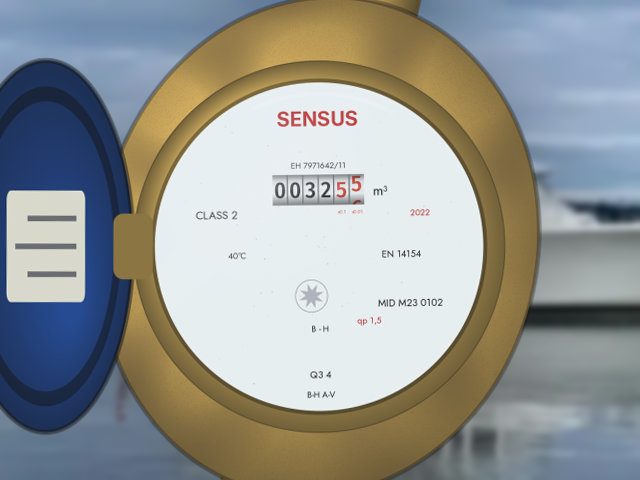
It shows 32.55m³
